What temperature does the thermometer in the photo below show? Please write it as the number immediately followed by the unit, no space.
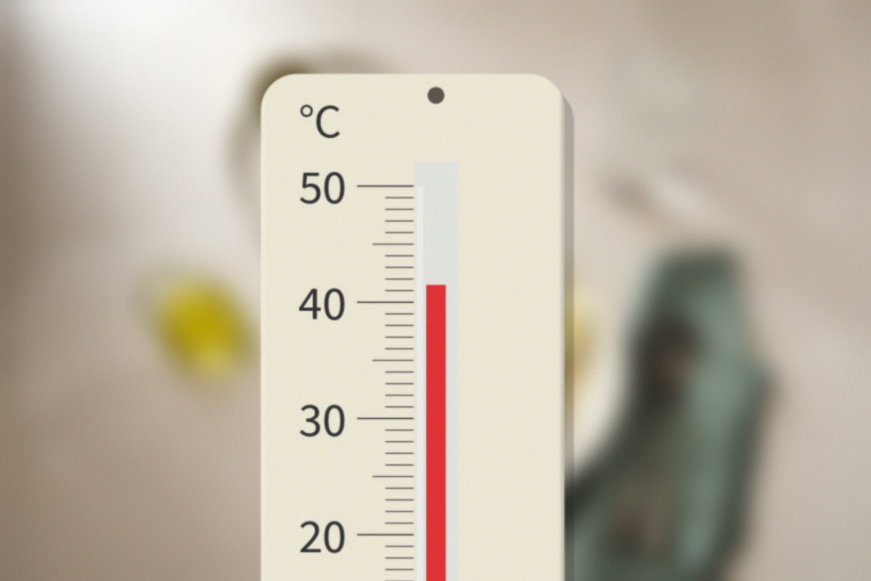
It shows 41.5°C
